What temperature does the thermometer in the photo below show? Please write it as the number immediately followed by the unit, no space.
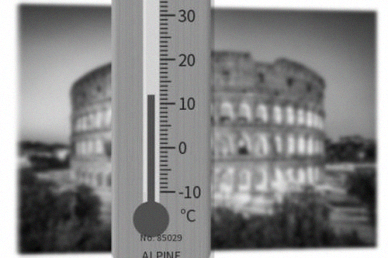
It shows 12°C
